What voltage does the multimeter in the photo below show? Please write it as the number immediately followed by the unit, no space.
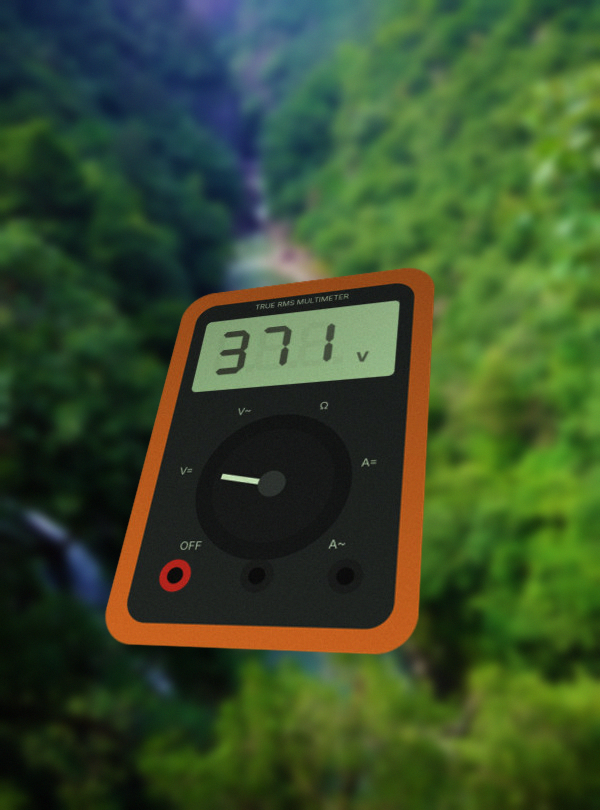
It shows 371V
